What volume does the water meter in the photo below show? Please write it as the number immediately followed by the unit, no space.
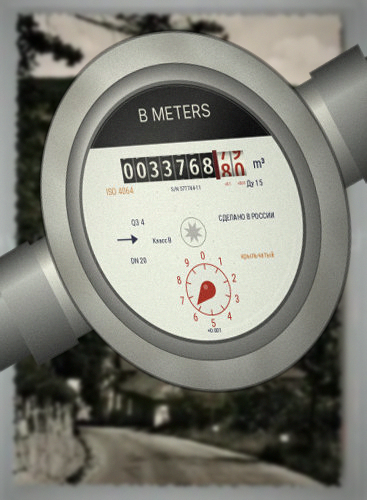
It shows 33768.796m³
